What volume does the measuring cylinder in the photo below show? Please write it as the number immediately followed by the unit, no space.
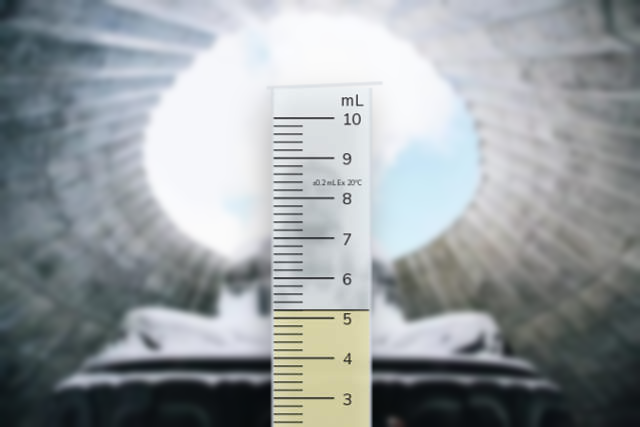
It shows 5.2mL
